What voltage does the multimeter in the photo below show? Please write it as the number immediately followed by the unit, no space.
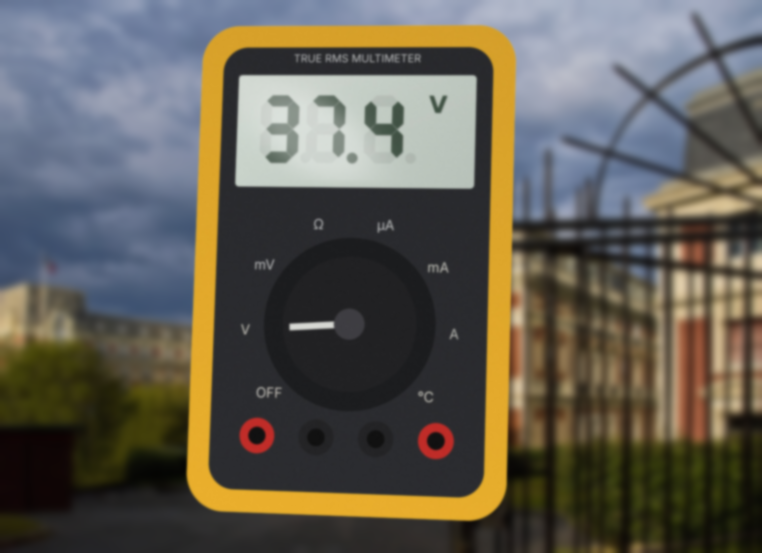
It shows 37.4V
